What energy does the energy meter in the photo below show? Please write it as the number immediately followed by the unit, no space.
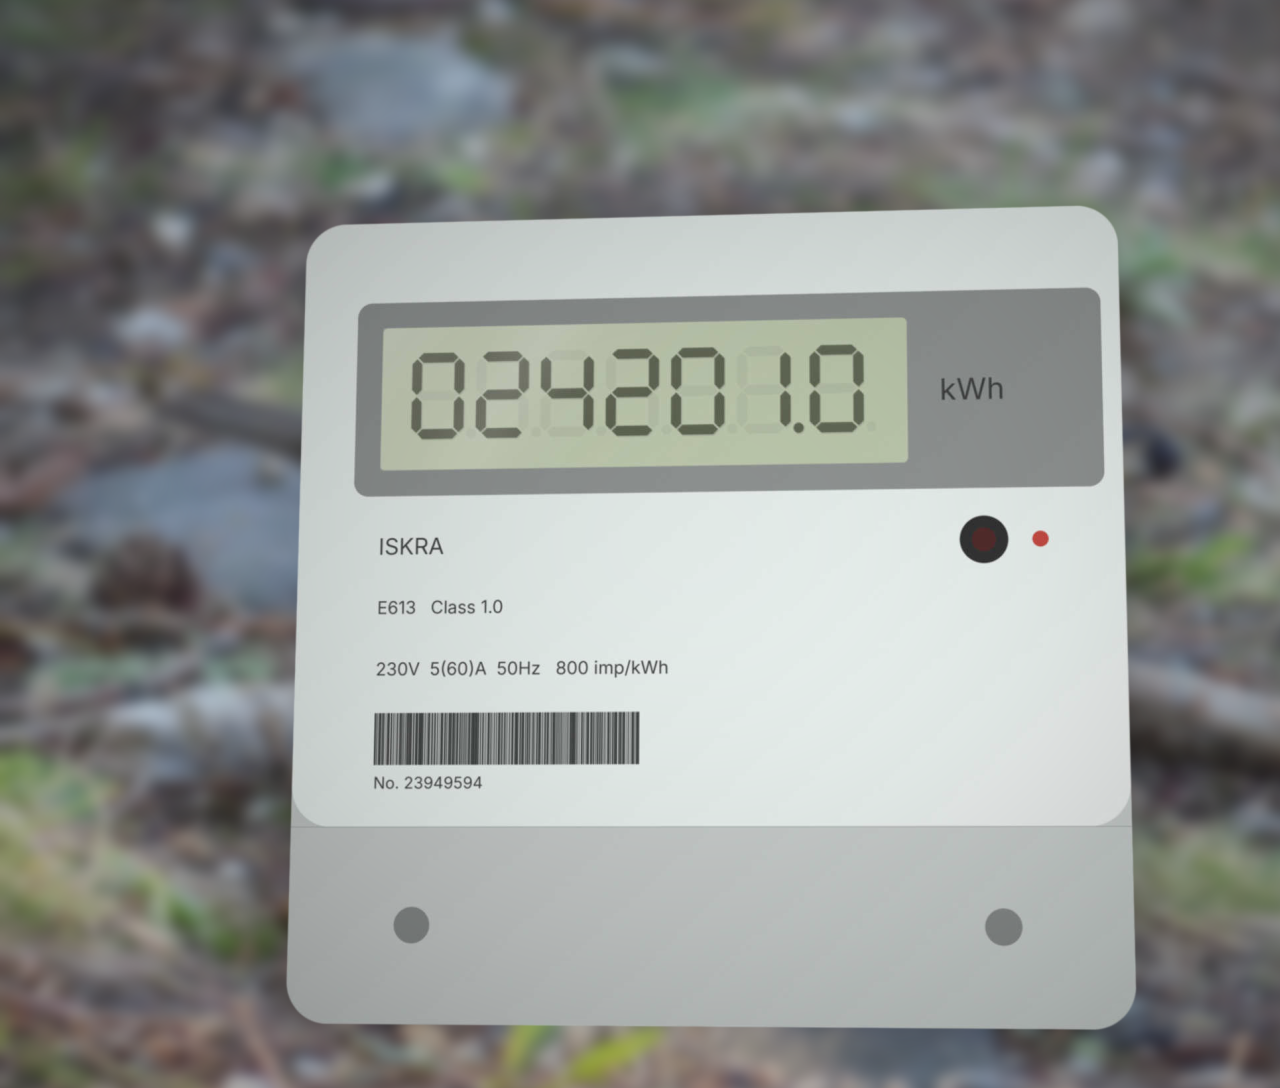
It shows 24201.0kWh
